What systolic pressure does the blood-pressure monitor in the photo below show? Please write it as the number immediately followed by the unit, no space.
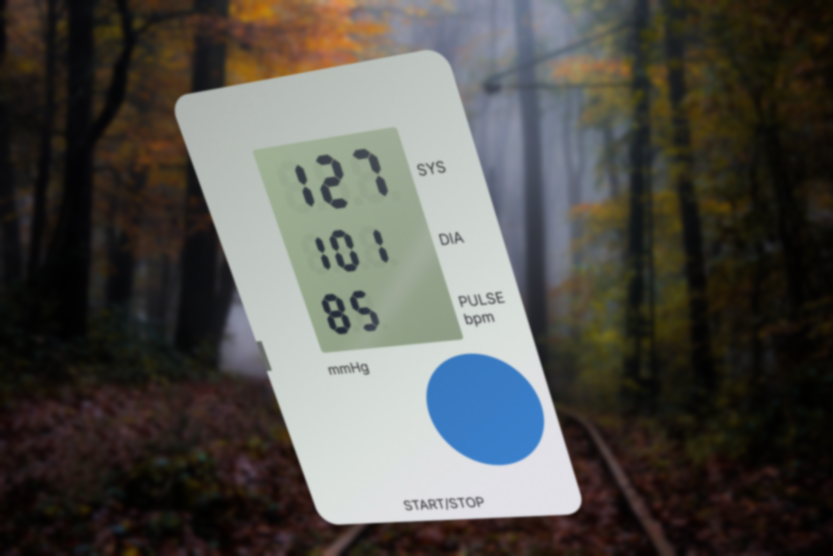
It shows 127mmHg
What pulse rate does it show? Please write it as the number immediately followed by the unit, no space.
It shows 85bpm
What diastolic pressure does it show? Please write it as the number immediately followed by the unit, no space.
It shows 101mmHg
